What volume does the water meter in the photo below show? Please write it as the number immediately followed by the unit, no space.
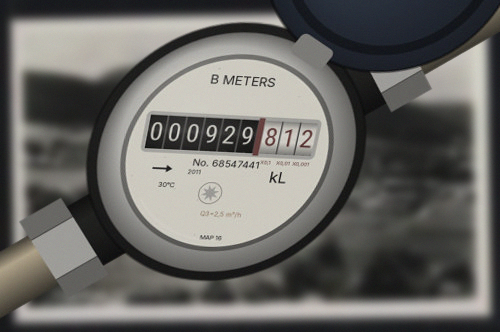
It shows 929.812kL
